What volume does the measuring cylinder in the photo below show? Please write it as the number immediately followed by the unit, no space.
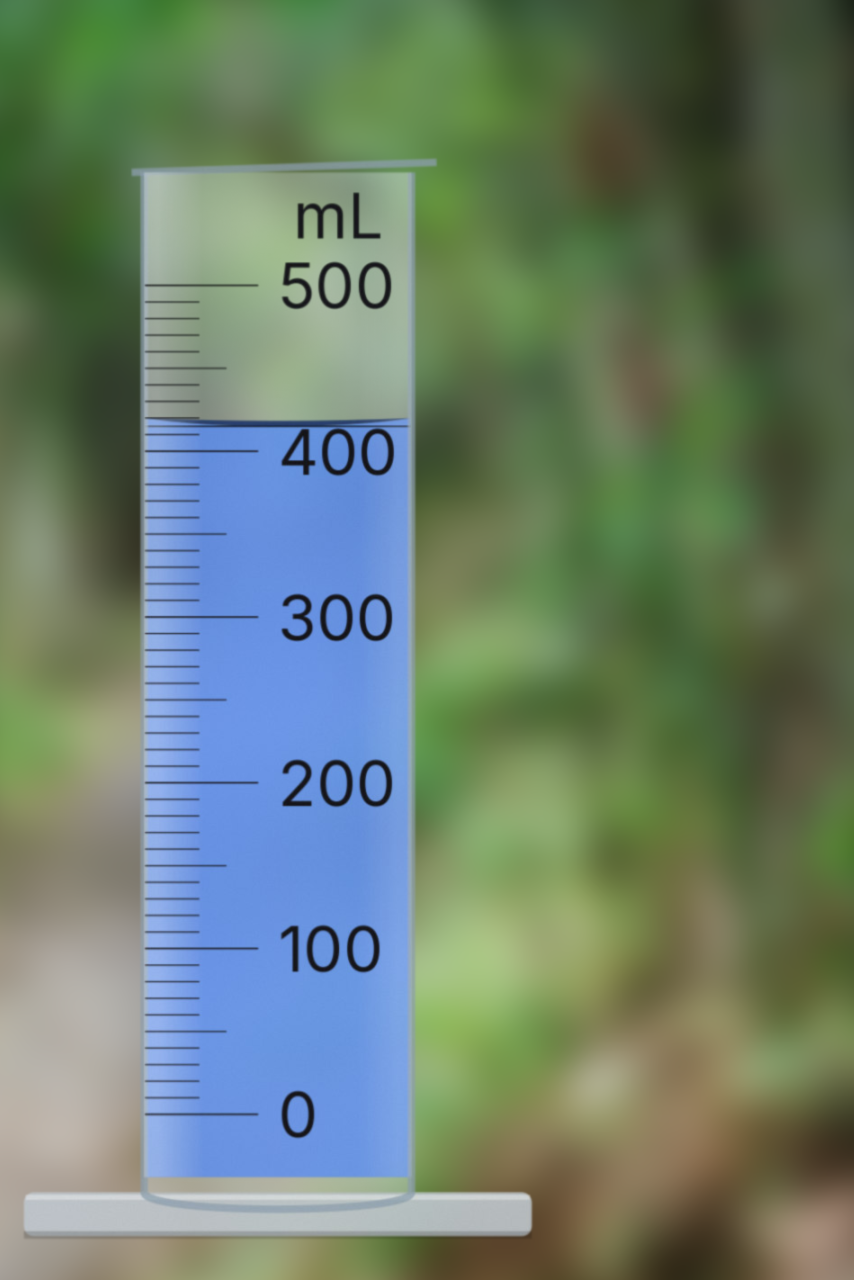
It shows 415mL
